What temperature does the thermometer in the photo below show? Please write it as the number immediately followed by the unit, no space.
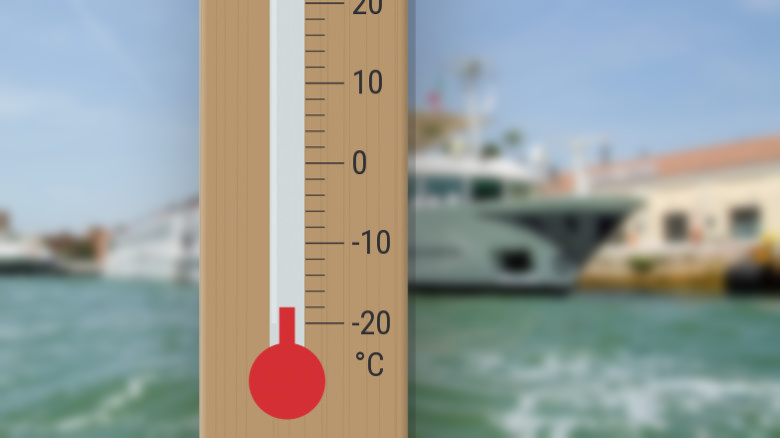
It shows -18°C
